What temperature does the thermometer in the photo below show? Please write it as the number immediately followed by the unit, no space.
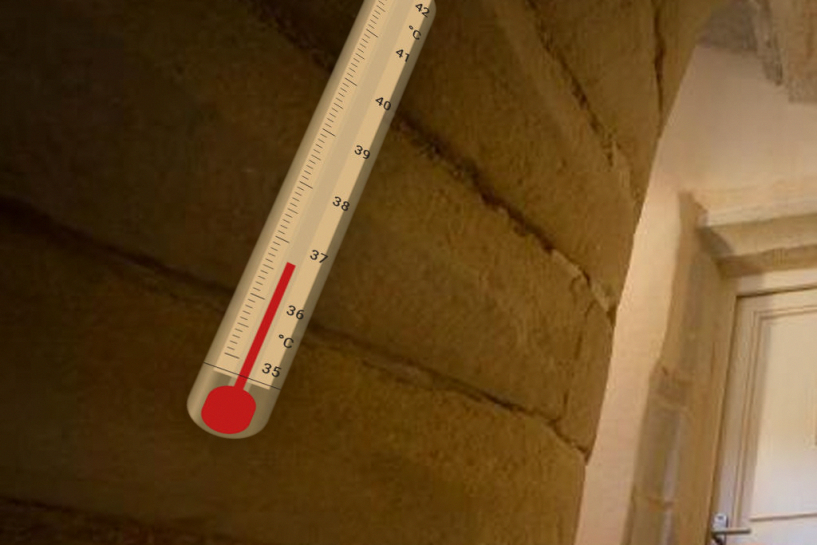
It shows 36.7°C
